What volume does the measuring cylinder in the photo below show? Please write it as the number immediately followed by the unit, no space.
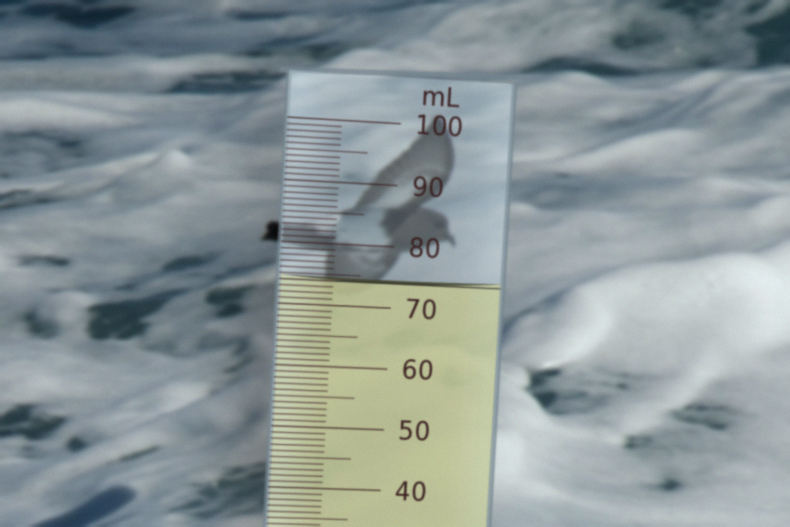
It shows 74mL
